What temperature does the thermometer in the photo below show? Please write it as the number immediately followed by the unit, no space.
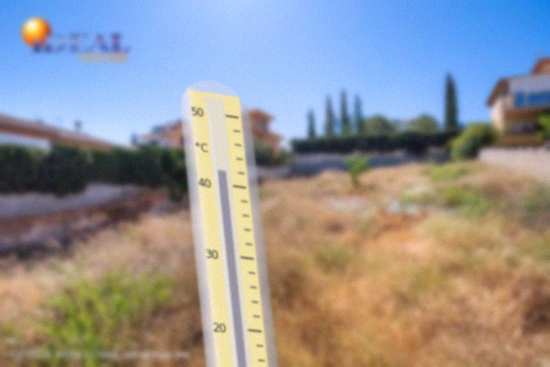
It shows 42°C
